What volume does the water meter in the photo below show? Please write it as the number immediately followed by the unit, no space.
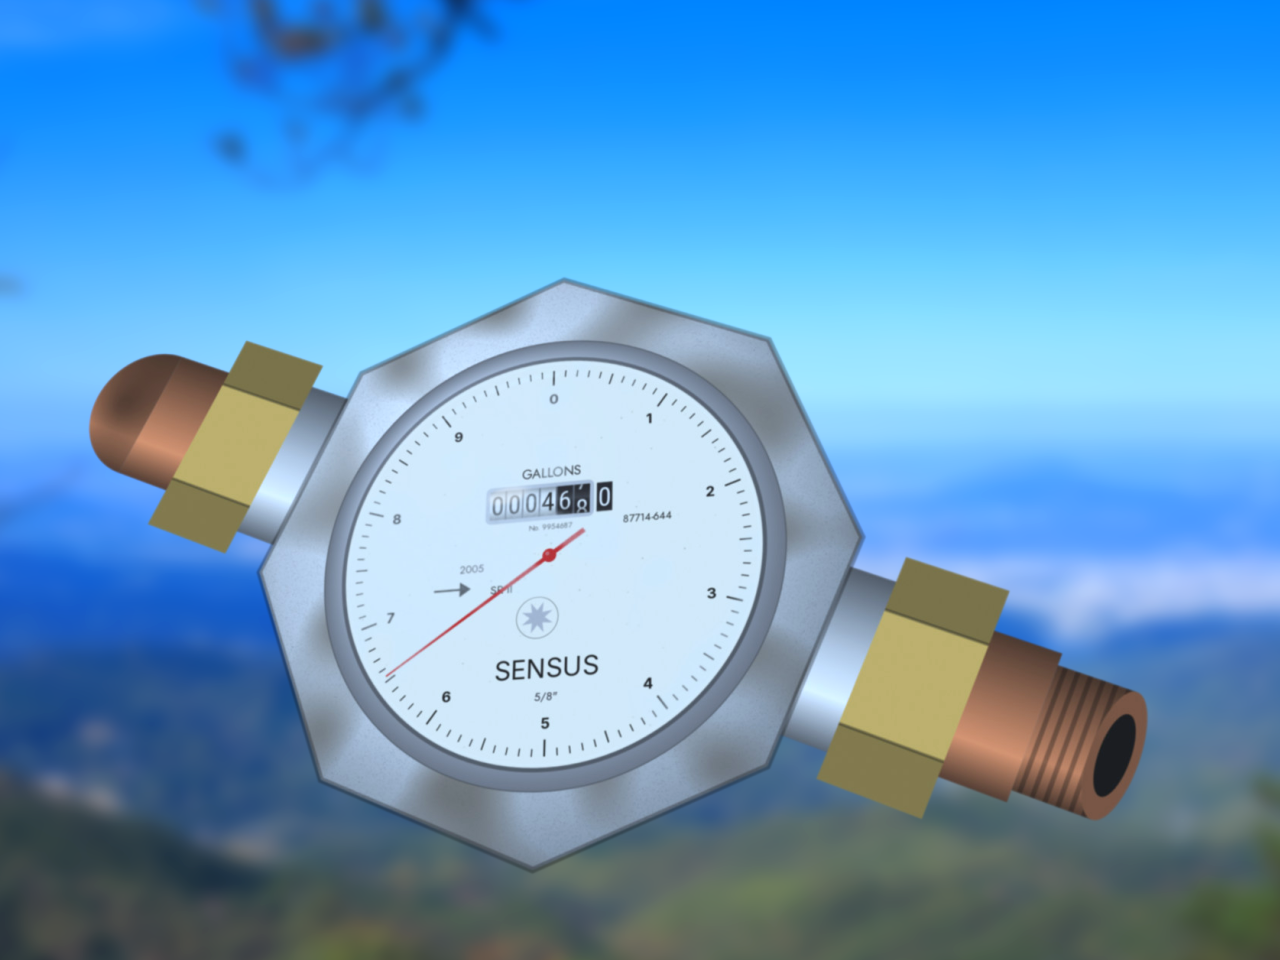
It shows 4676.5gal
